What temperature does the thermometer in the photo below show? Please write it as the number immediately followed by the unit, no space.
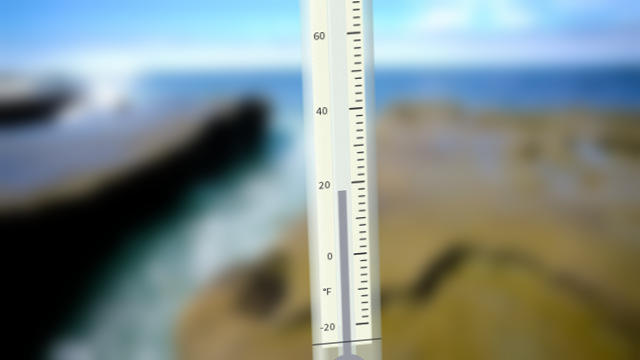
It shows 18°F
